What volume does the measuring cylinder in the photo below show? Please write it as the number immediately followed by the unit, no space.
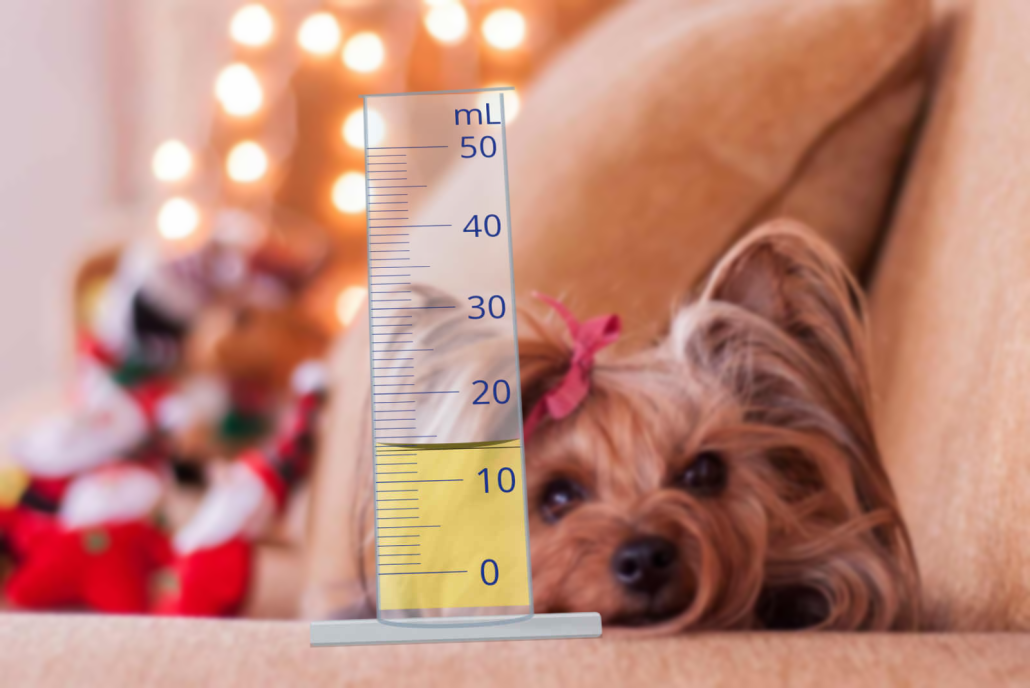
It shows 13.5mL
